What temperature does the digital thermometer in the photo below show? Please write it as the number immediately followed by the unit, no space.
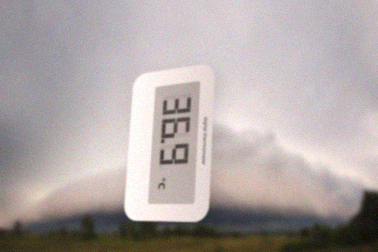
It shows 36.9°C
